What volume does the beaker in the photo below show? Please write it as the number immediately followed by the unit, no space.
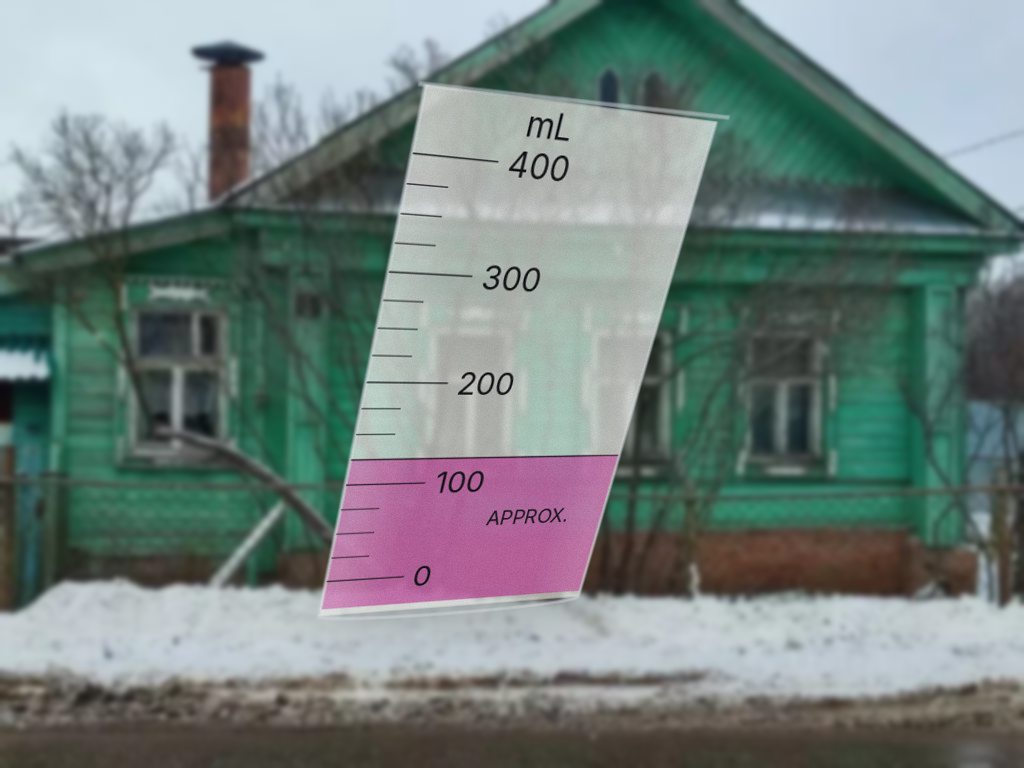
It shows 125mL
